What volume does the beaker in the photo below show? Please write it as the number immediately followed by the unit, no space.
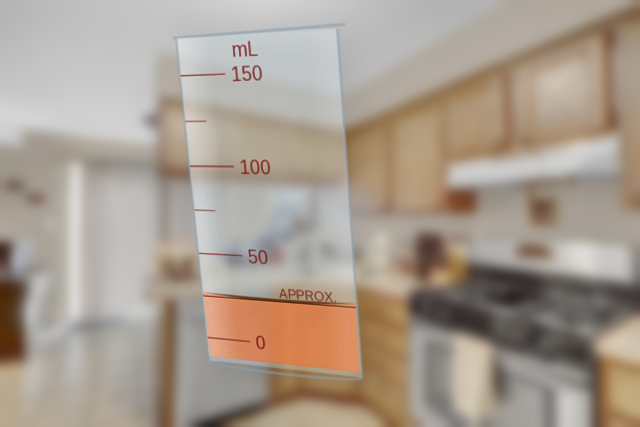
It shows 25mL
